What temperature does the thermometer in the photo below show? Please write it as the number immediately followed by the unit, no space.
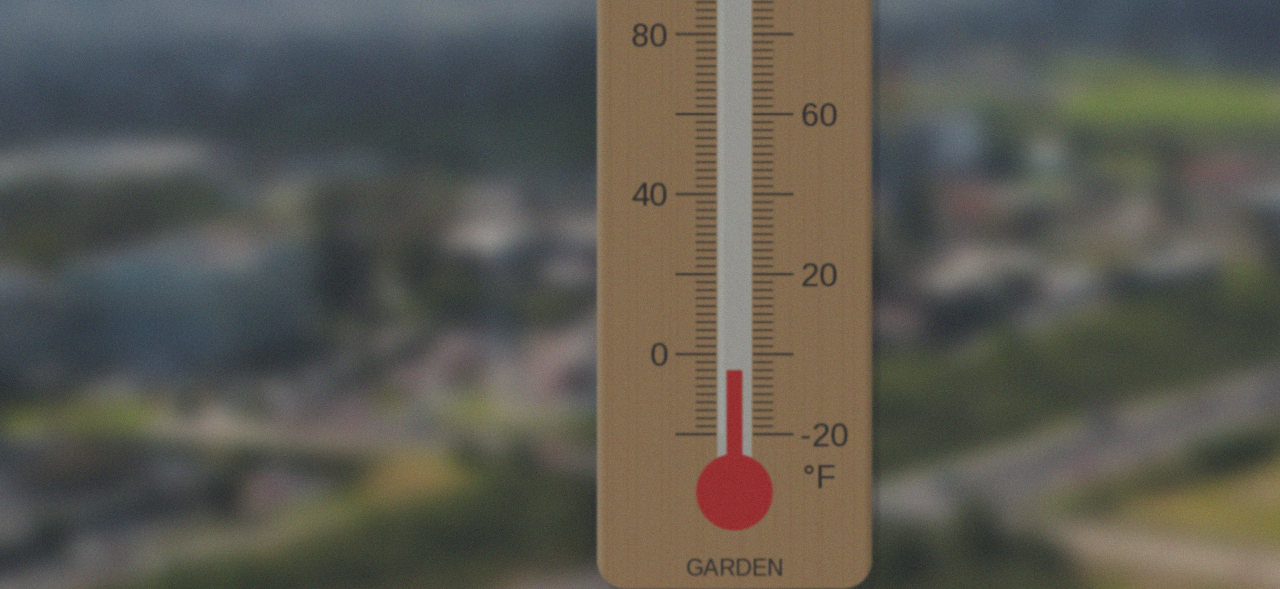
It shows -4°F
